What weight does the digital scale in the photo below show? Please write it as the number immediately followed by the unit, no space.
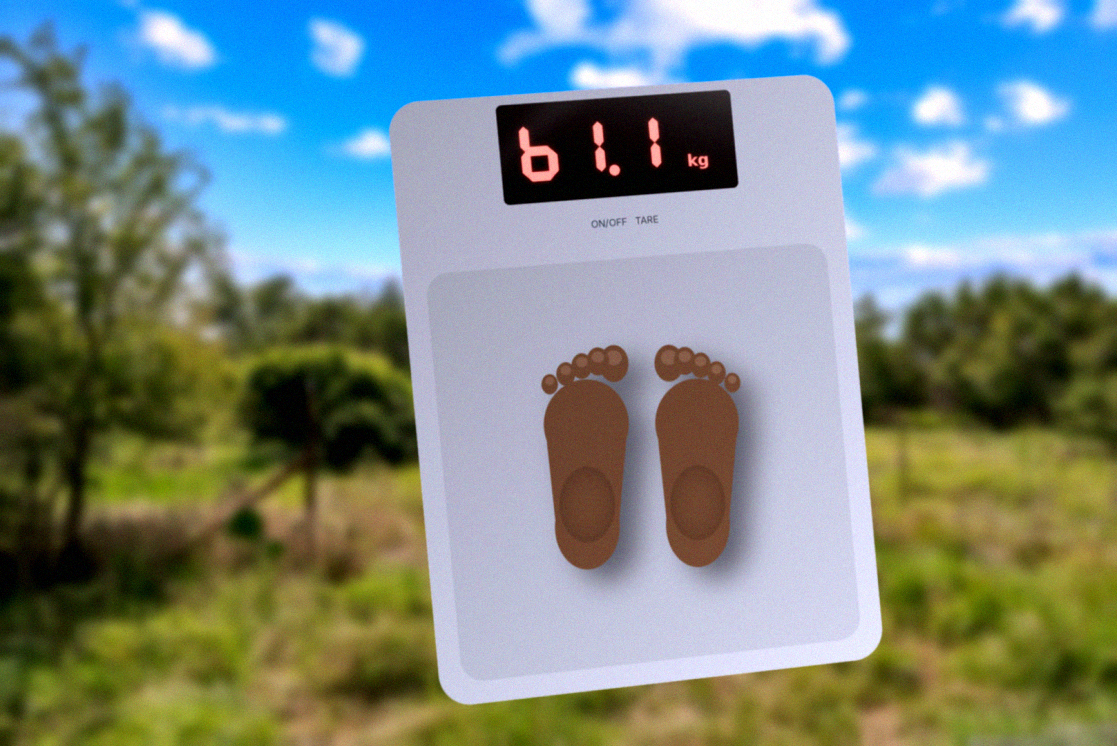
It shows 61.1kg
